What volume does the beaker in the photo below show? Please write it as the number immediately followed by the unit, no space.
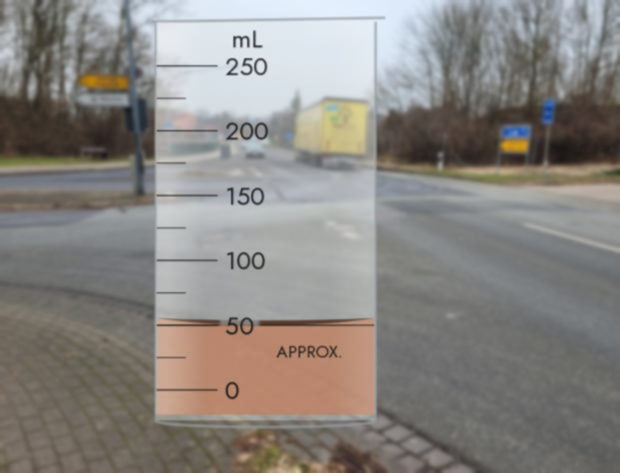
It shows 50mL
